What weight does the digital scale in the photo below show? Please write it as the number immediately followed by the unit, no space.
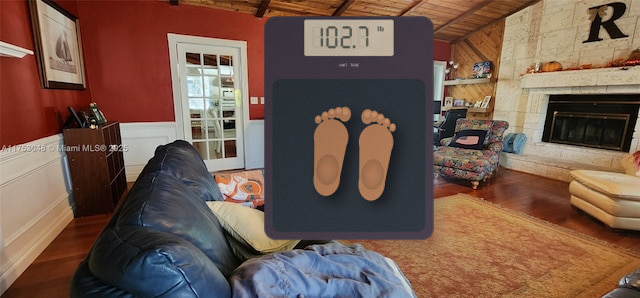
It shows 102.7lb
